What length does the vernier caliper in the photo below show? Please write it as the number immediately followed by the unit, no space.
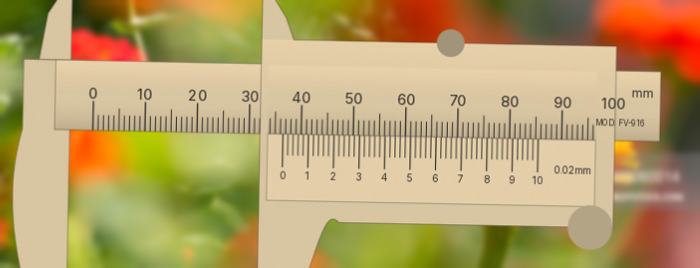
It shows 36.5mm
